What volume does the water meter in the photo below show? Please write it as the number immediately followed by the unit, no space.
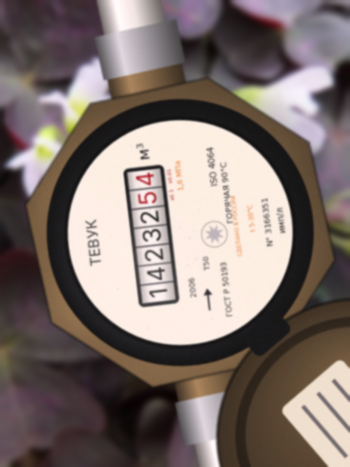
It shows 14232.54m³
